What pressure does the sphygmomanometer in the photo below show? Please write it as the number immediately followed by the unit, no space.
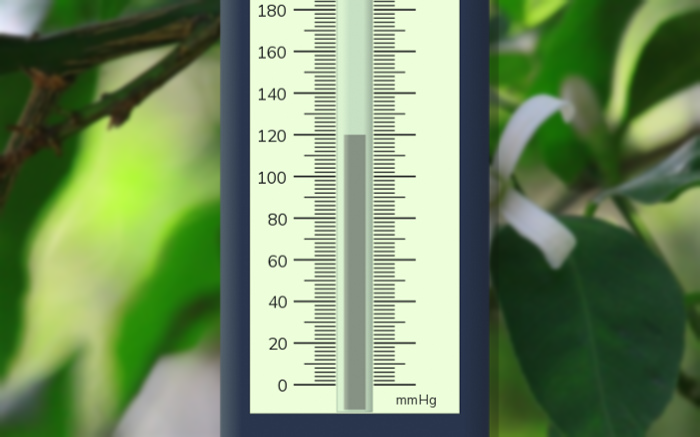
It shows 120mmHg
